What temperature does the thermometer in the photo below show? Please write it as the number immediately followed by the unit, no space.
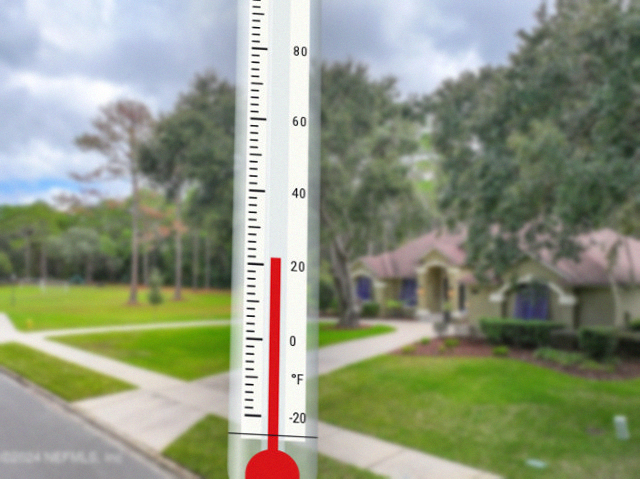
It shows 22°F
